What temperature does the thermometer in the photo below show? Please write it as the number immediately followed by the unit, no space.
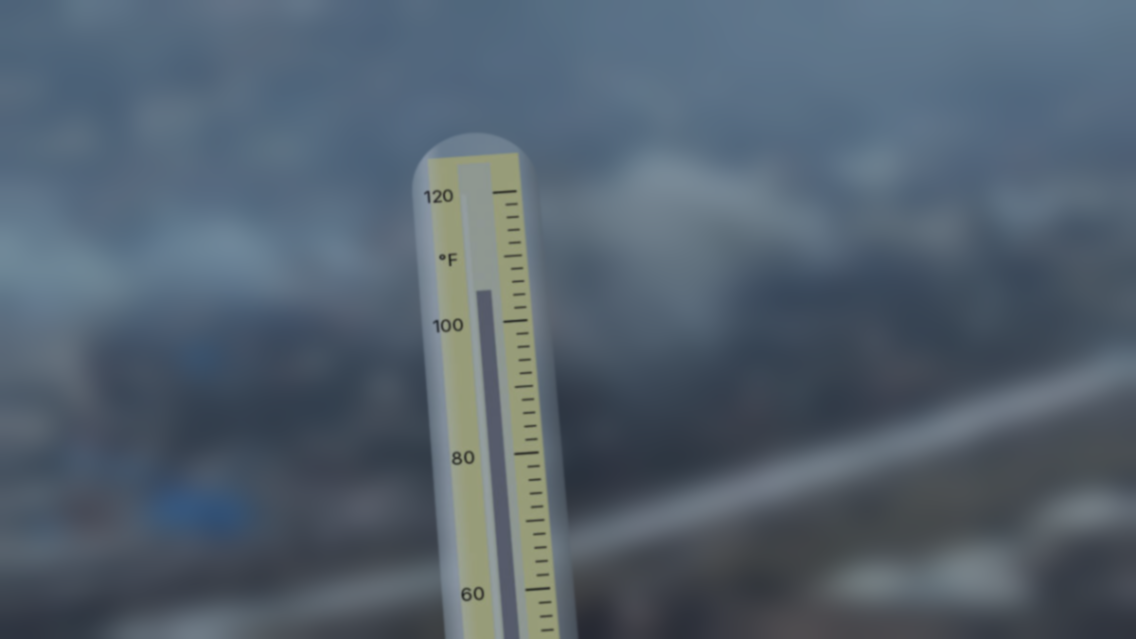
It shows 105°F
